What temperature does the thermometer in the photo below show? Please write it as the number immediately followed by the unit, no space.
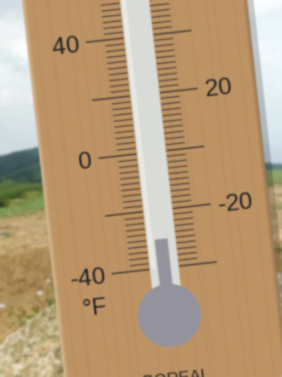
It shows -30°F
